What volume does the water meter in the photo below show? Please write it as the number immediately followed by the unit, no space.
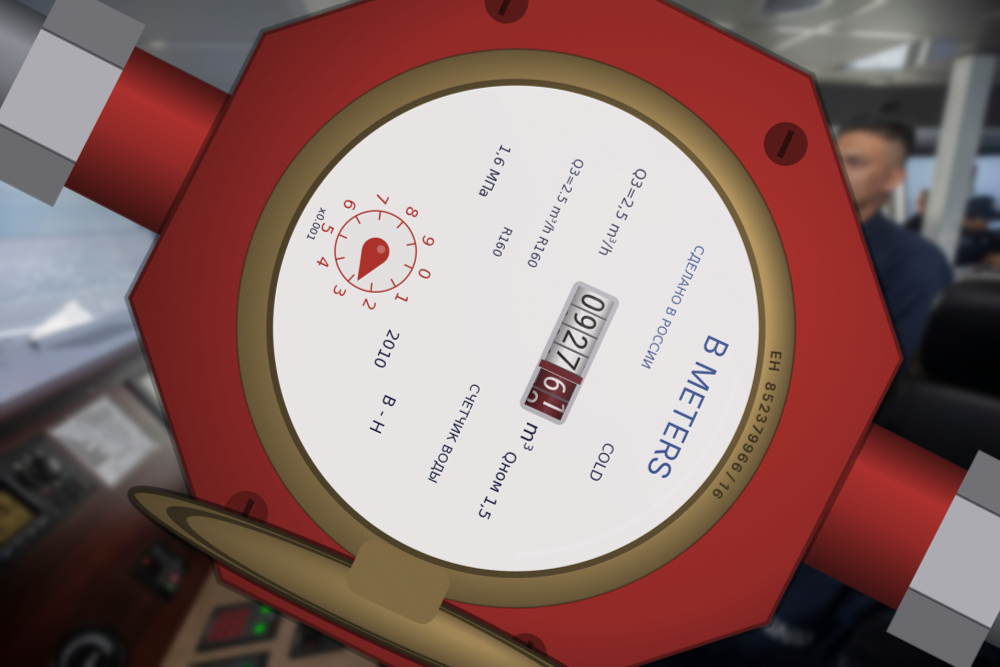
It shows 927.612m³
